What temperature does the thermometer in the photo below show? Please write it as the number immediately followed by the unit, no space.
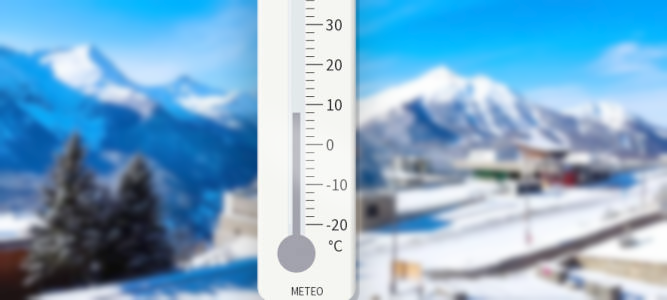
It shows 8°C
